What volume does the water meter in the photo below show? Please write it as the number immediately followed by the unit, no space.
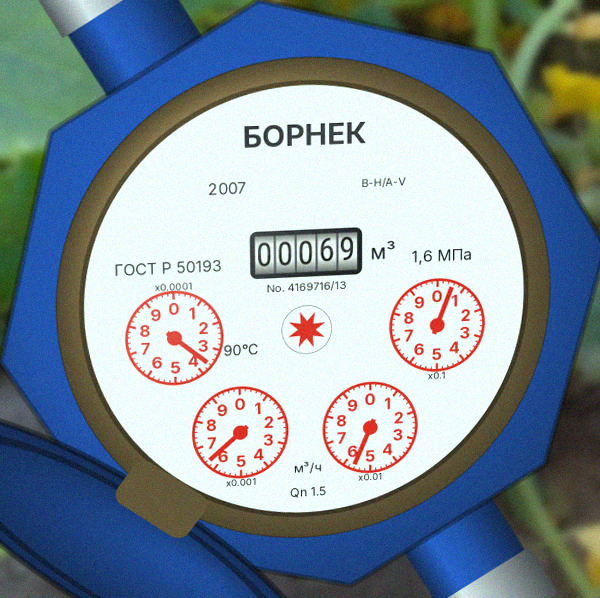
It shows 69.0563m³
